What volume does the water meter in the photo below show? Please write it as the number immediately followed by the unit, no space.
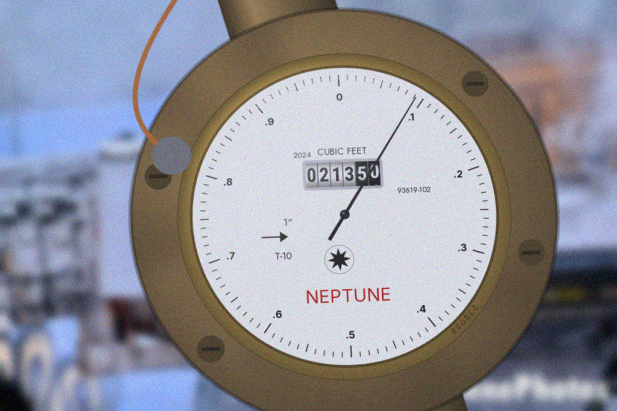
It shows 21350.09ft³
